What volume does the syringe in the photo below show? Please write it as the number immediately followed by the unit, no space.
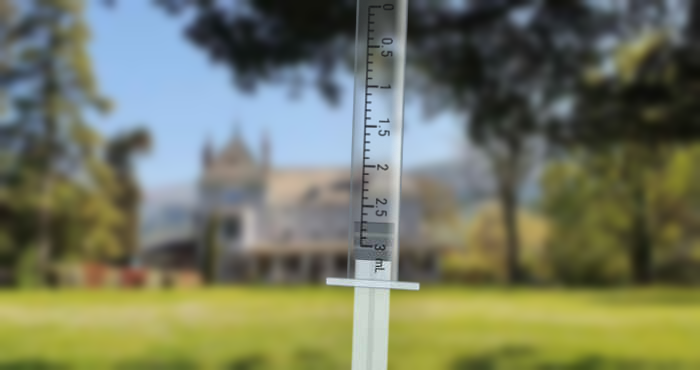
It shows 2.7mL
